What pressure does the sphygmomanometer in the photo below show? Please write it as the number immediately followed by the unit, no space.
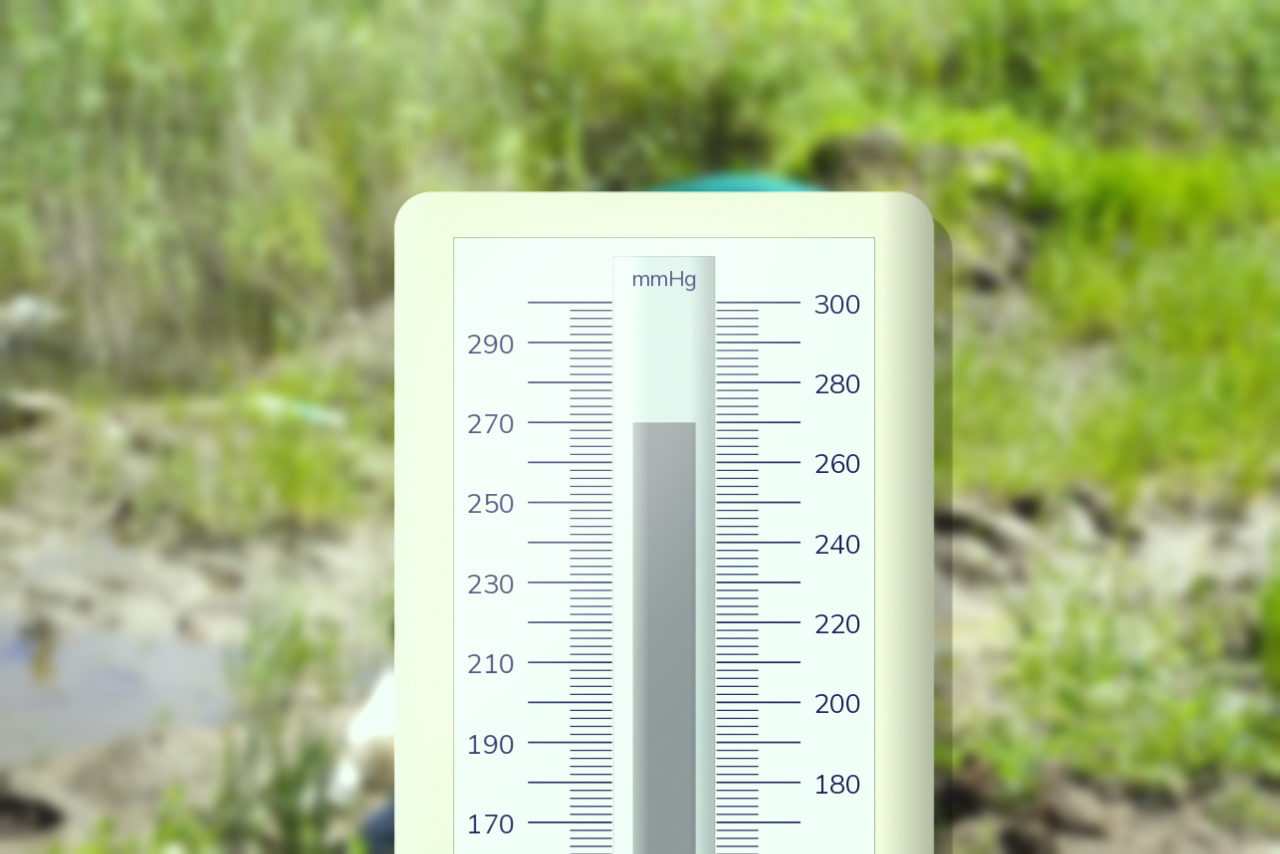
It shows 270mmHg
